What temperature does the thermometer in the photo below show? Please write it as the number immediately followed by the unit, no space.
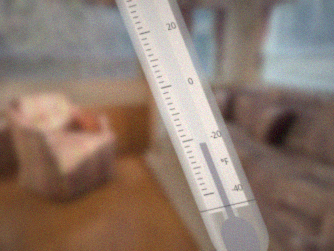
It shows -22°F
